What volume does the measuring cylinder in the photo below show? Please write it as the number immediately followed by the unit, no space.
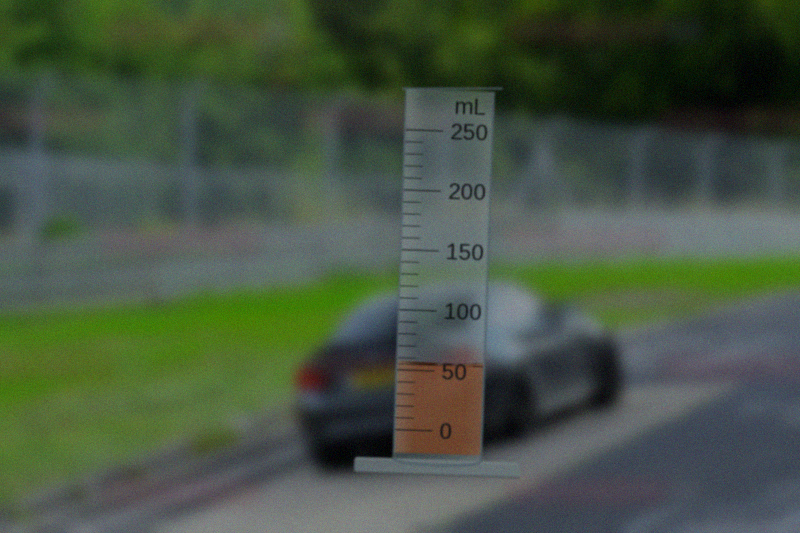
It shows 55mL
